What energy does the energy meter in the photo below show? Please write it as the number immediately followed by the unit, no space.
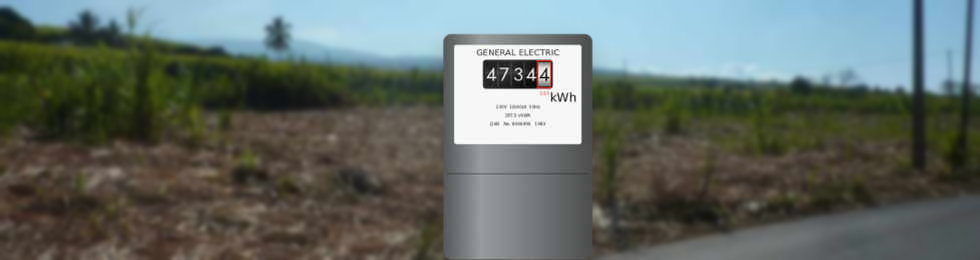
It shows 4734.4kWh
